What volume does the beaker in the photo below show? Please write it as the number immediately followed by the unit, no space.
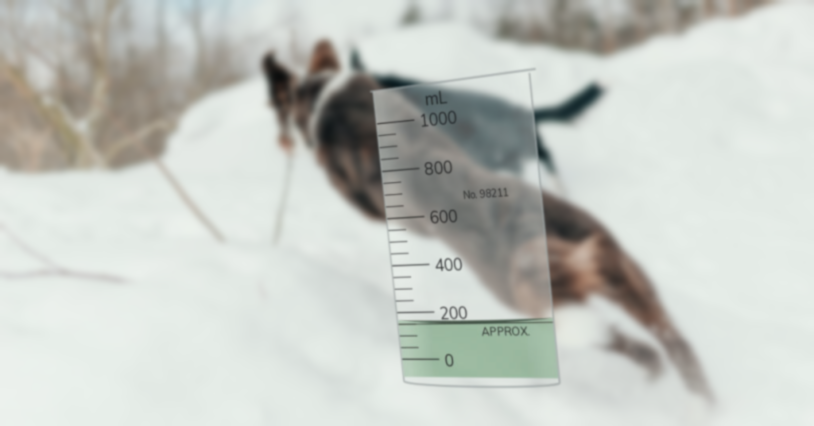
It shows 150mL
